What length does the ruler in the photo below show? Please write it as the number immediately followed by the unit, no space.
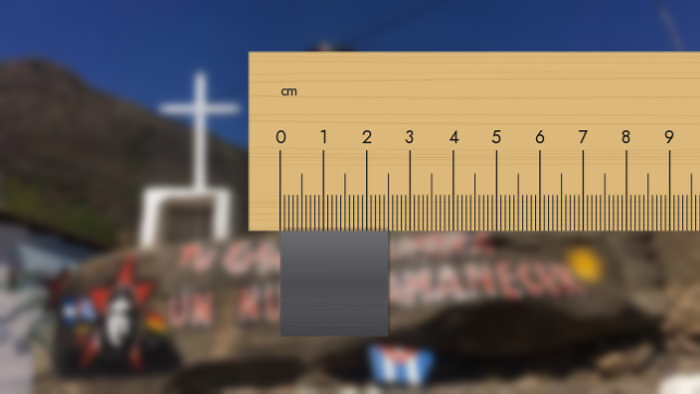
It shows 2.5cm
